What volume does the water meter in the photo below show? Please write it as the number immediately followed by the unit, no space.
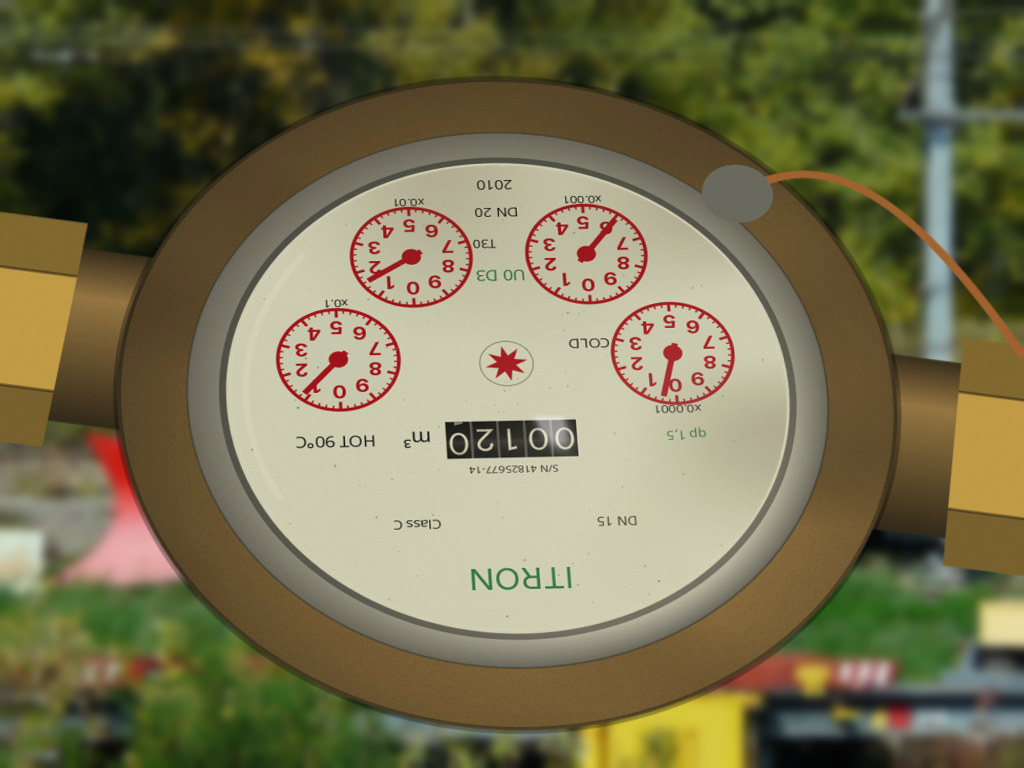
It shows 120.1160m³
